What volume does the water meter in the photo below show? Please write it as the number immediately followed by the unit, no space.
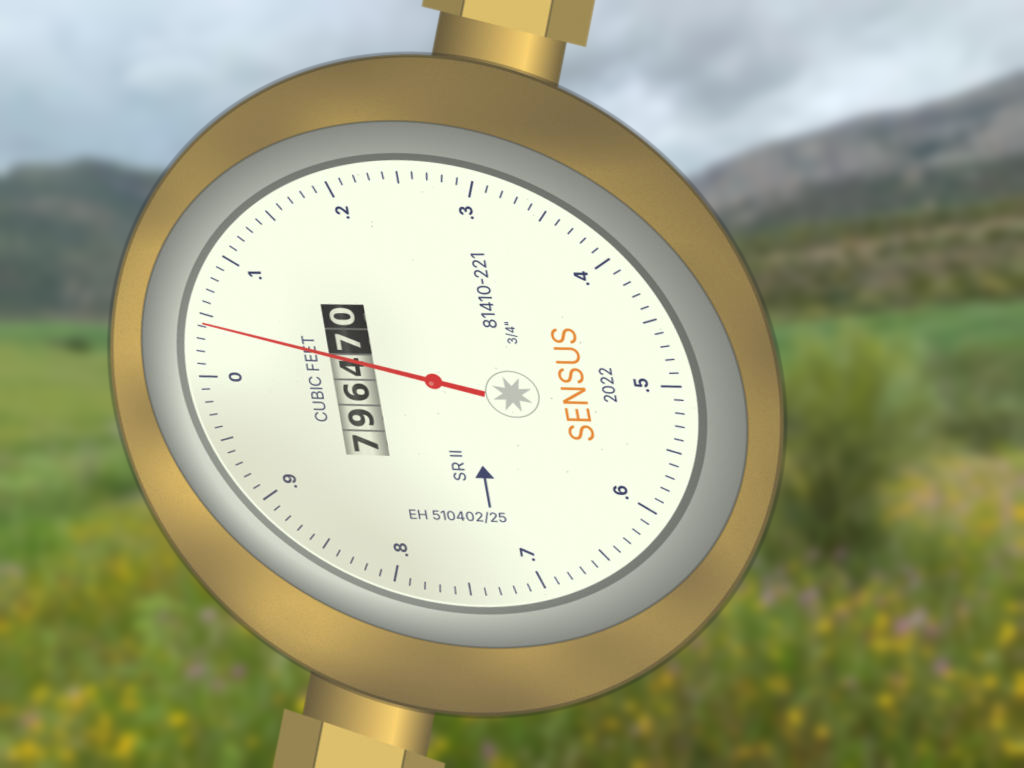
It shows 796470.04ft³
